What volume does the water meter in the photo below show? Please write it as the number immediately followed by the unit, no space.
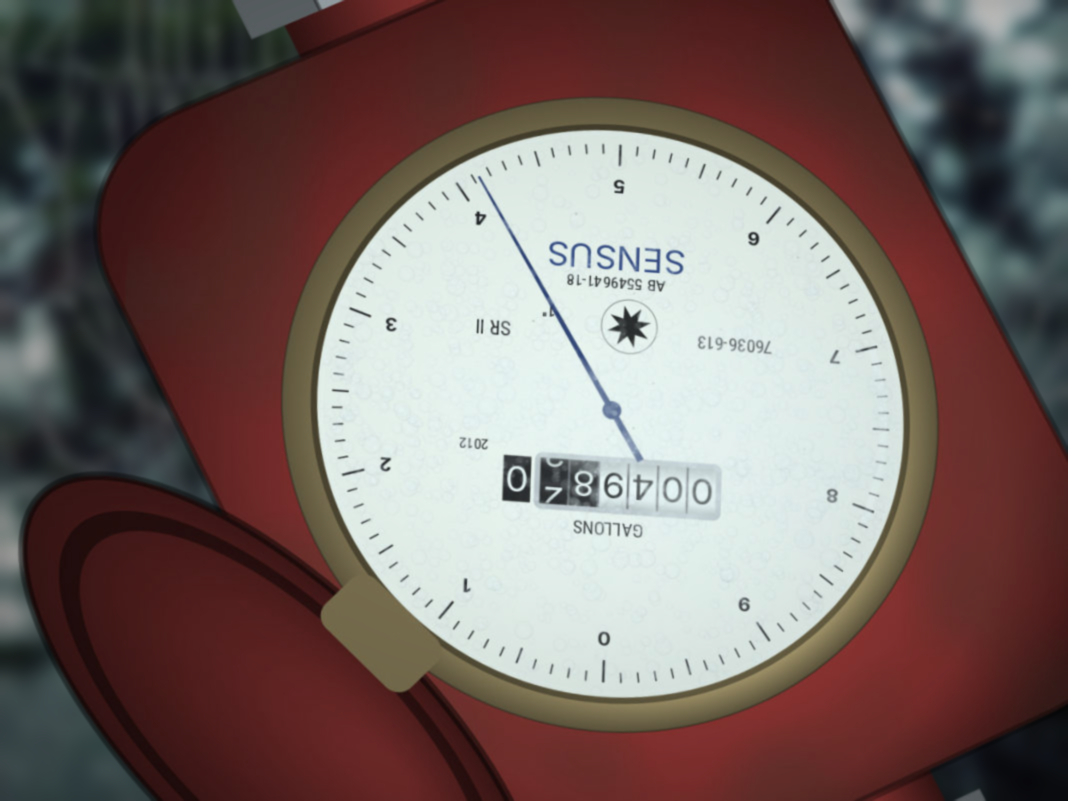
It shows 49824.1gal
